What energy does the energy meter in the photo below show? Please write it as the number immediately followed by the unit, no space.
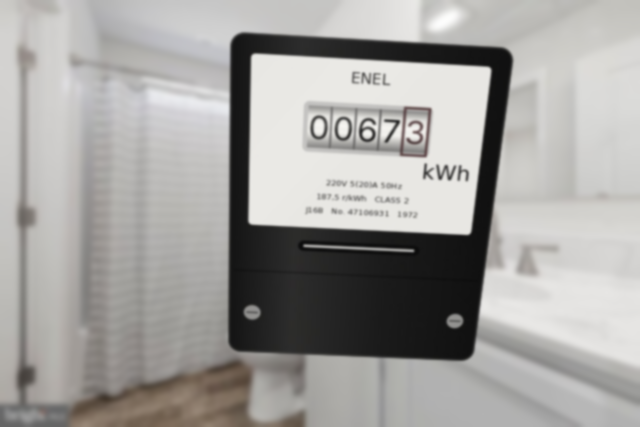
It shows 67.3kWh
